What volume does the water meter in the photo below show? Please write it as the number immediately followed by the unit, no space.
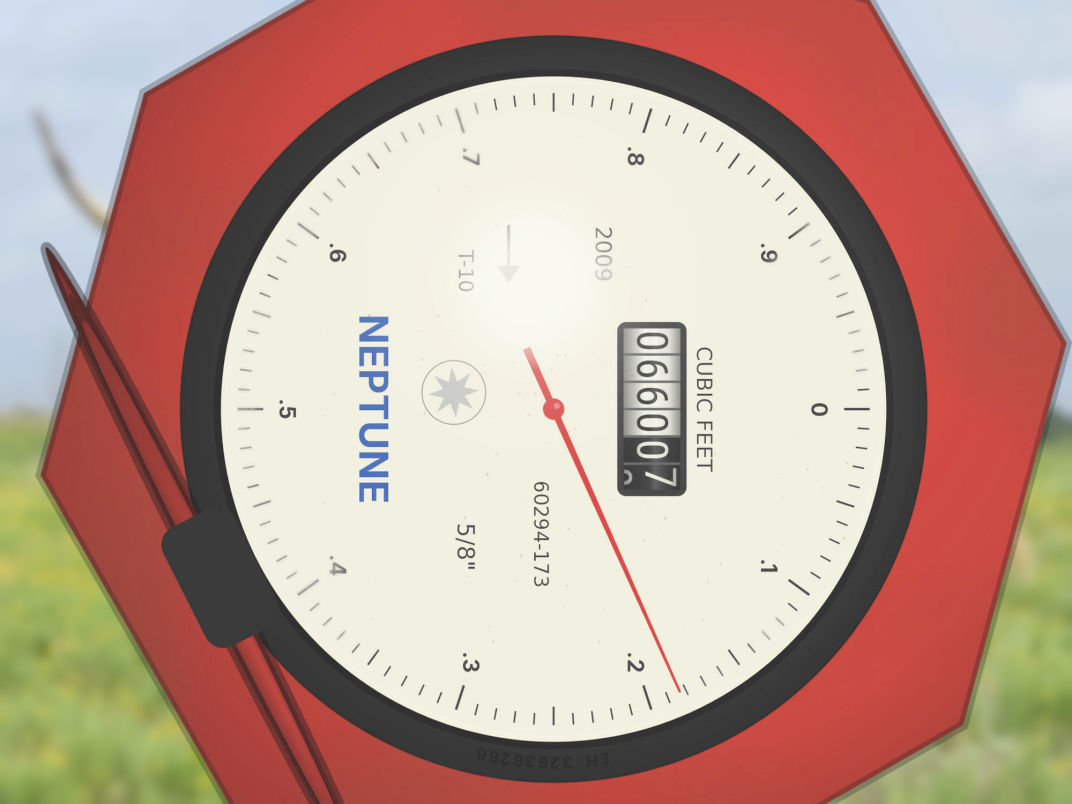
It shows 66007.18ft³
